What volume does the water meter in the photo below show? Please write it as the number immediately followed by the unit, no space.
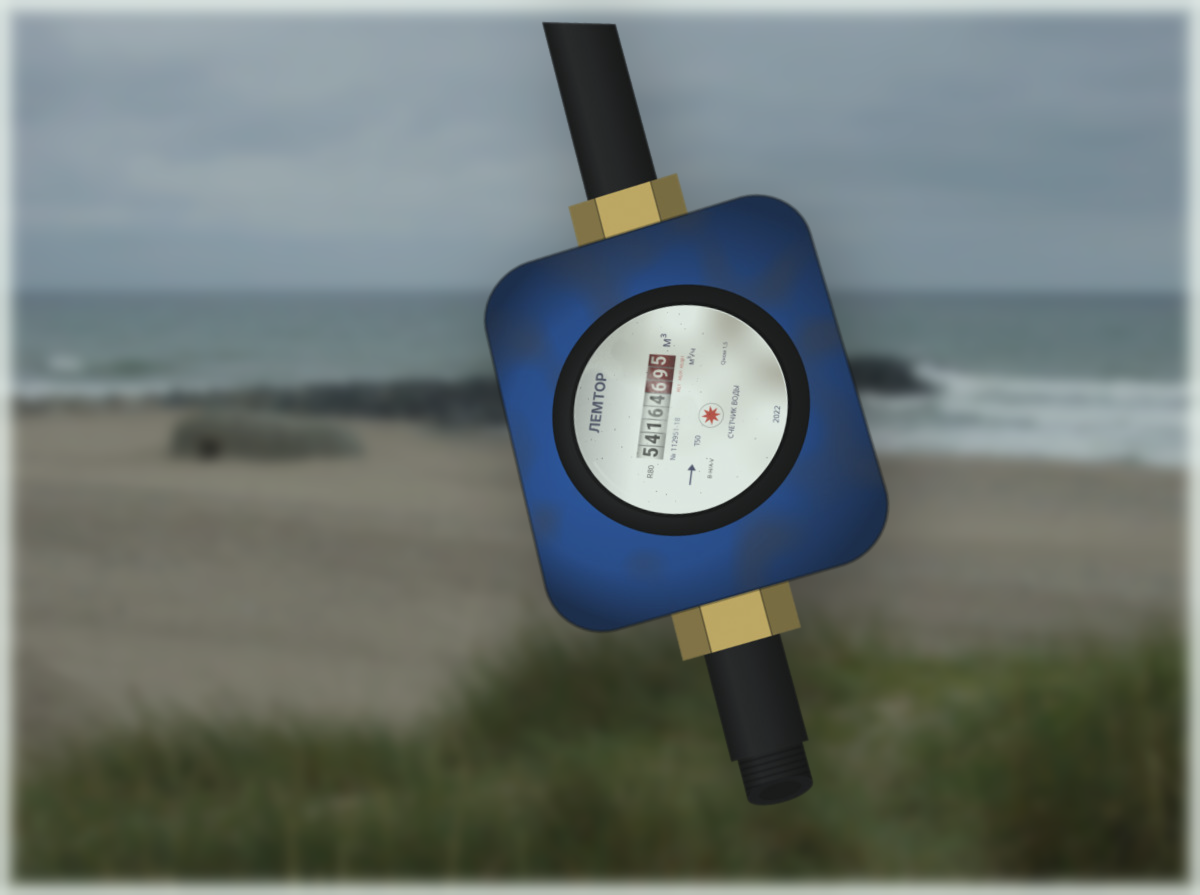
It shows 54164.695m³
